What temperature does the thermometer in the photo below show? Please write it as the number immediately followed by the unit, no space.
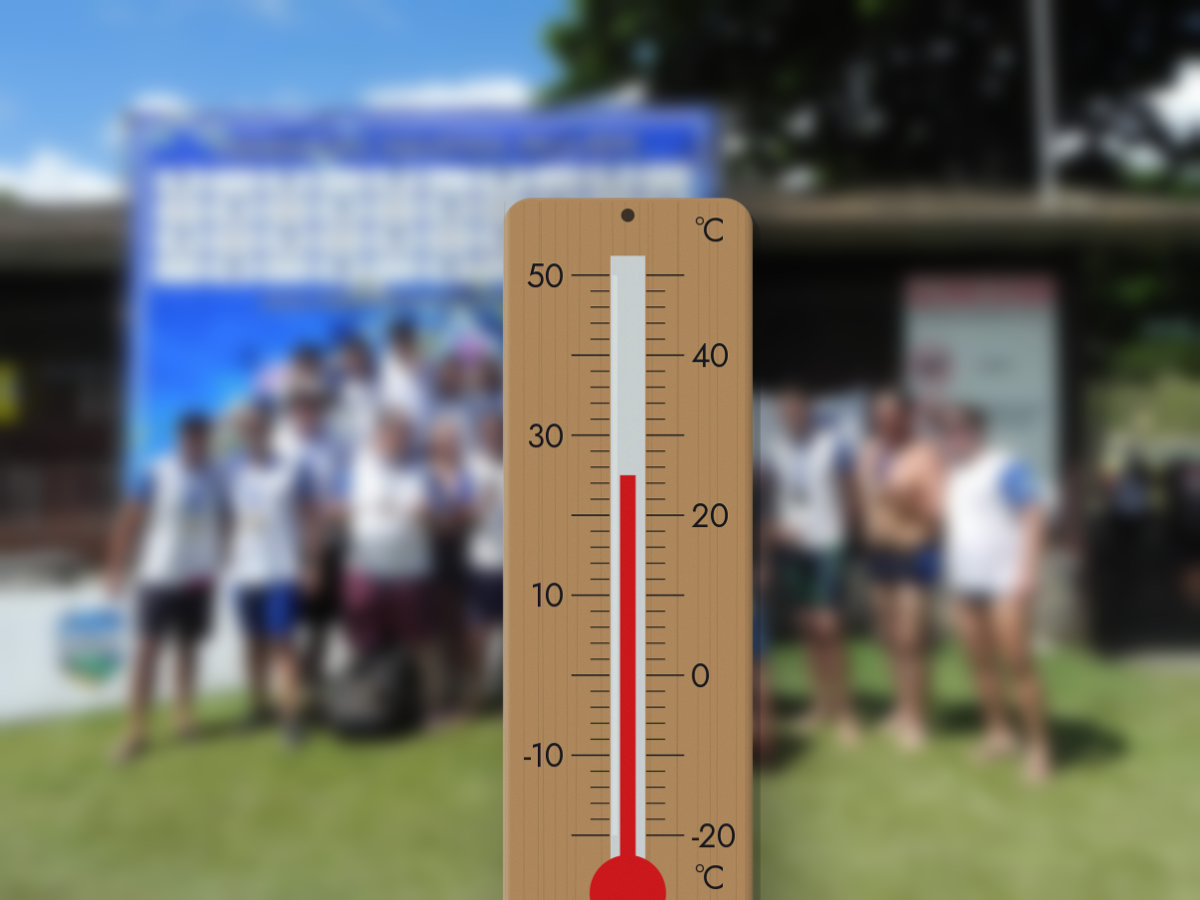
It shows 25°C
